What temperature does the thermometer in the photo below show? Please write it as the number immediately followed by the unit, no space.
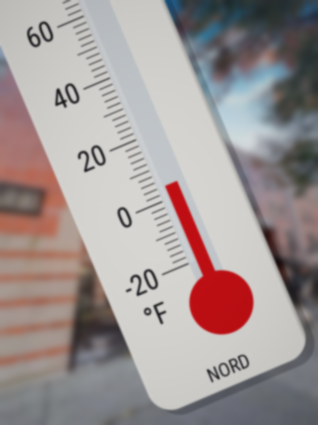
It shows 4°F
